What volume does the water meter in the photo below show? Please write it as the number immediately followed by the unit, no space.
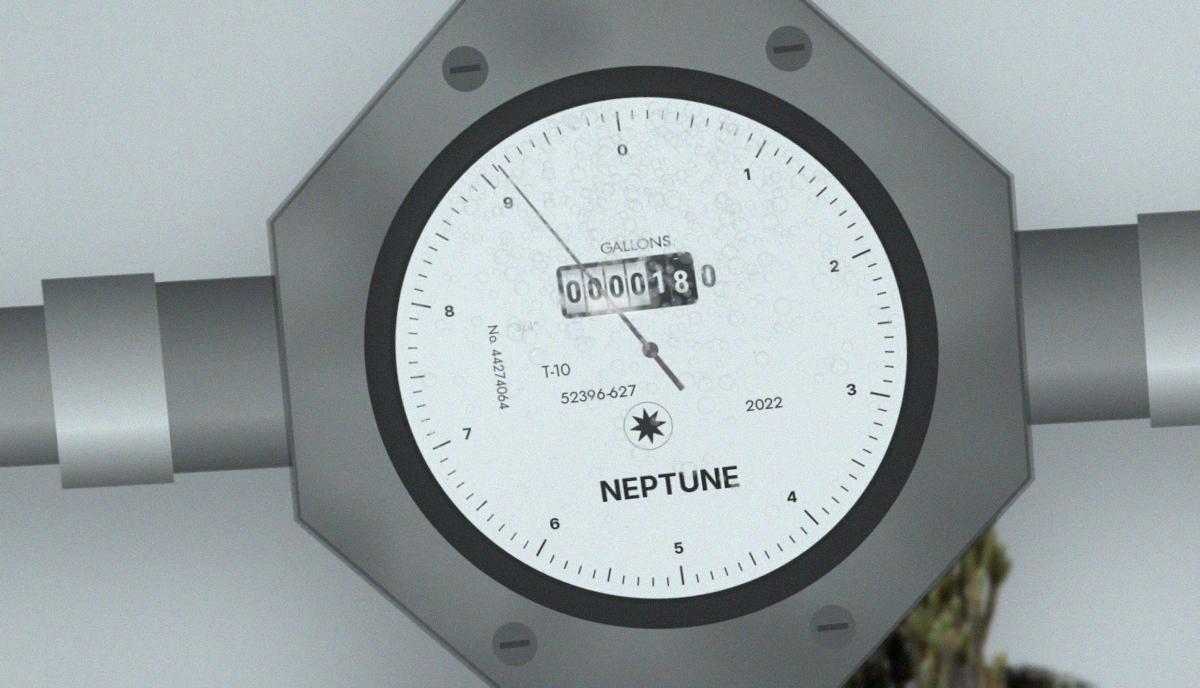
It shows 179.1gal
